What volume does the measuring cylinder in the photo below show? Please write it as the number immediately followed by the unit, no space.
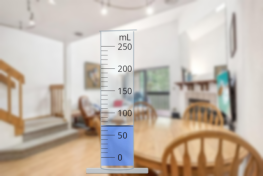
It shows 70mL
